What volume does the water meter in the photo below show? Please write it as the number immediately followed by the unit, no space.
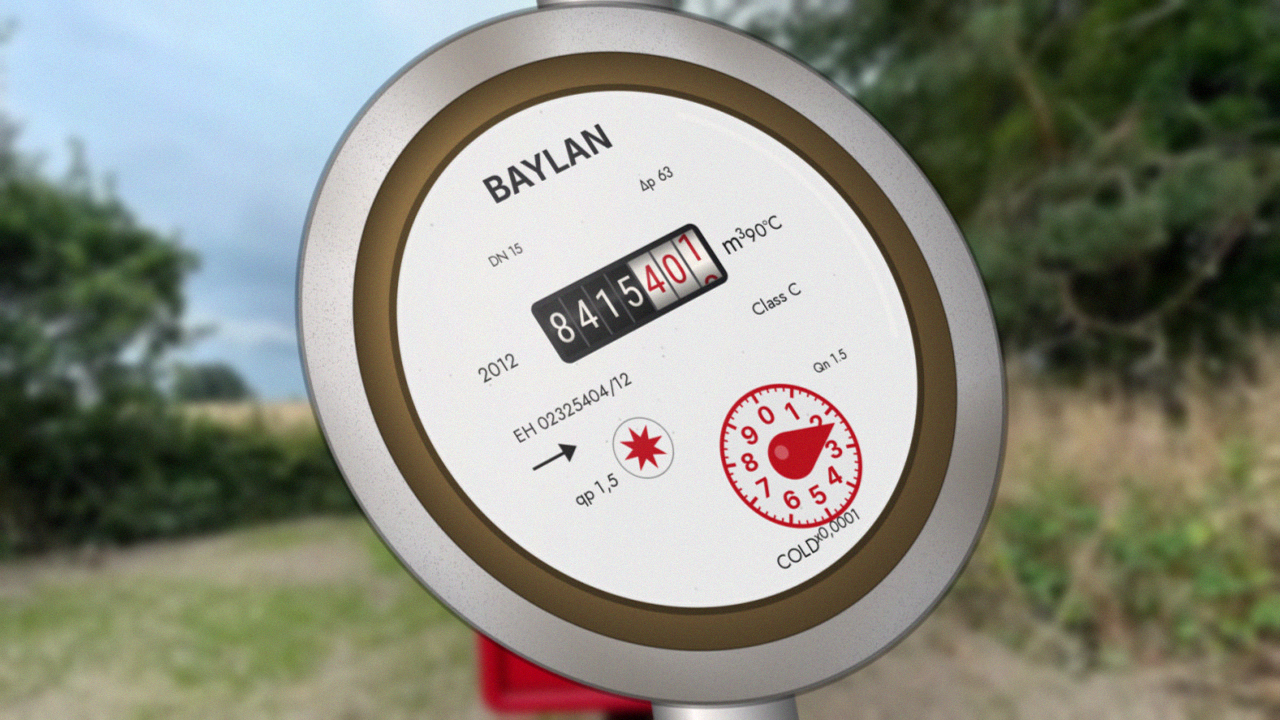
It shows 8415.4012m³
